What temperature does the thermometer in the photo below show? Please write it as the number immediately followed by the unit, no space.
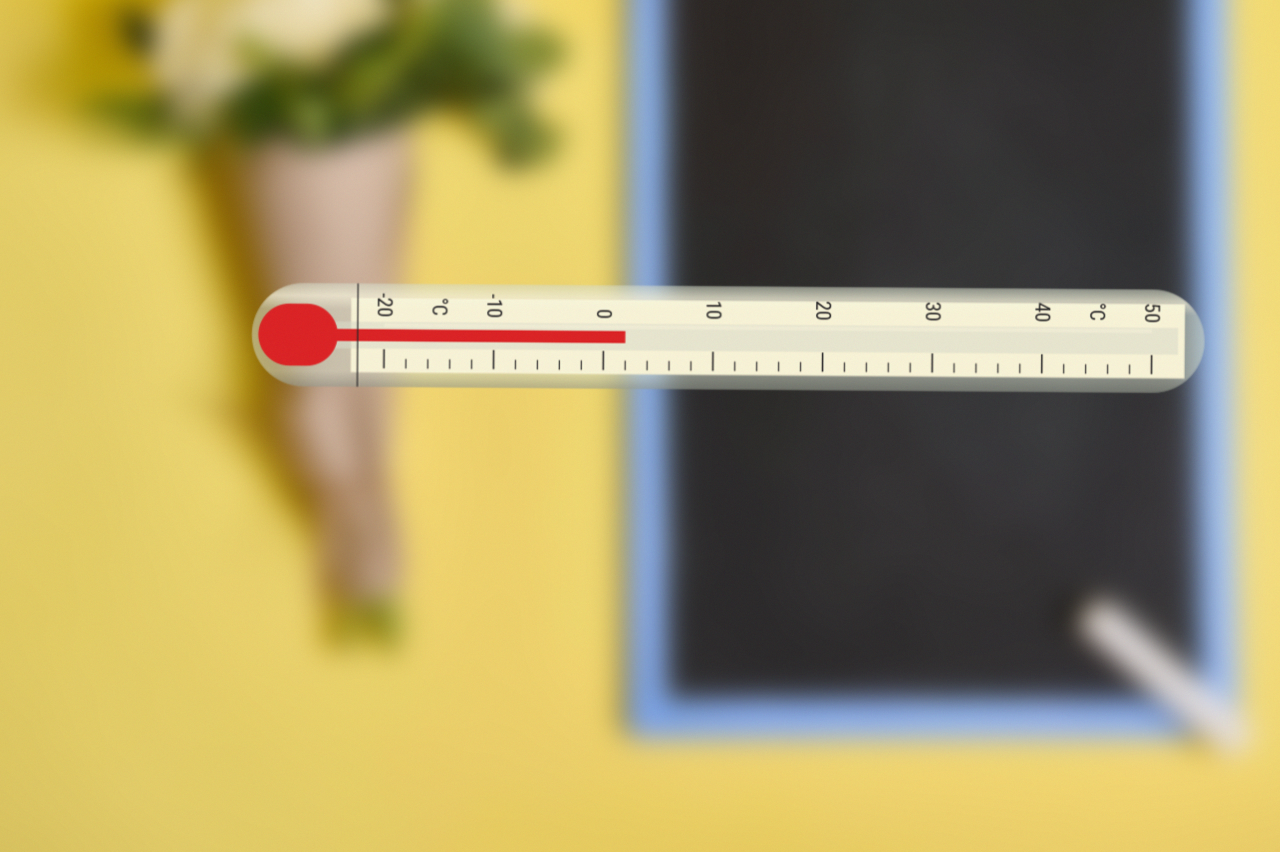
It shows 2°C
